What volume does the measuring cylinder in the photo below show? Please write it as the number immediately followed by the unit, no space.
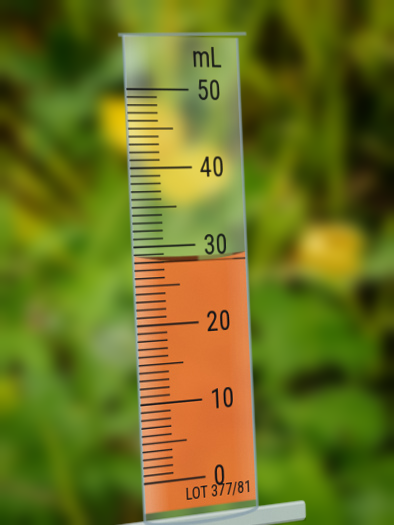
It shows 28mL
